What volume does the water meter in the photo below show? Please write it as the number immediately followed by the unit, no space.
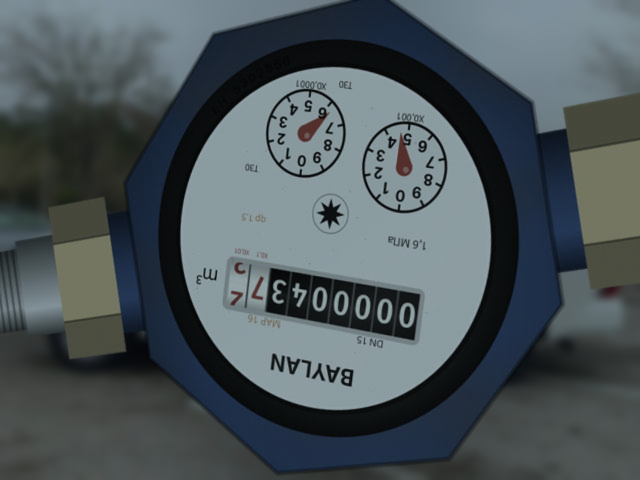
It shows 43.7246m³
